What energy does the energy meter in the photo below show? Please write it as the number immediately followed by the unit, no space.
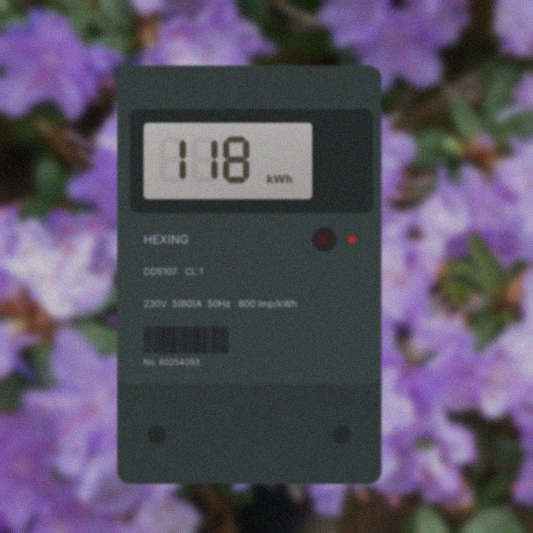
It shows 118kWh
